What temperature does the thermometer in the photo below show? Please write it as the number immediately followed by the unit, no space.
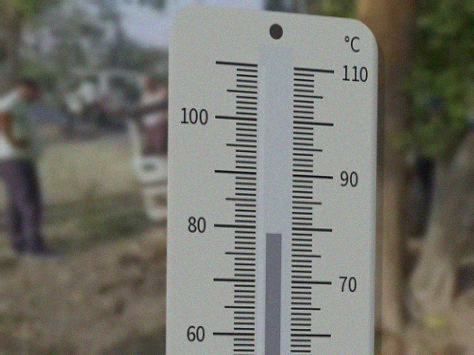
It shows 79°C
